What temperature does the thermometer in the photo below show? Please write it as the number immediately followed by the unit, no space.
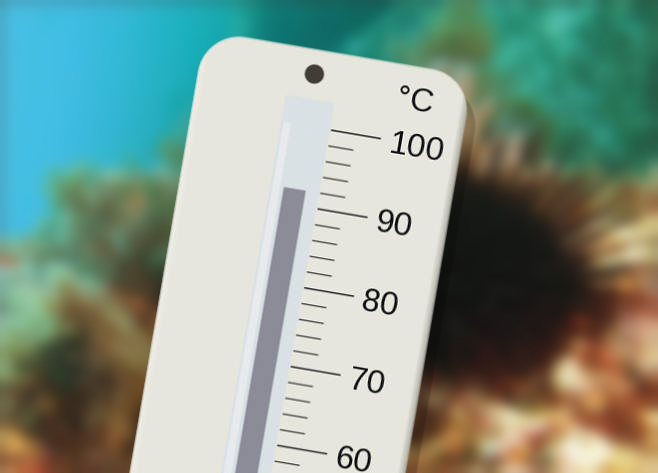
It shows 92°C
